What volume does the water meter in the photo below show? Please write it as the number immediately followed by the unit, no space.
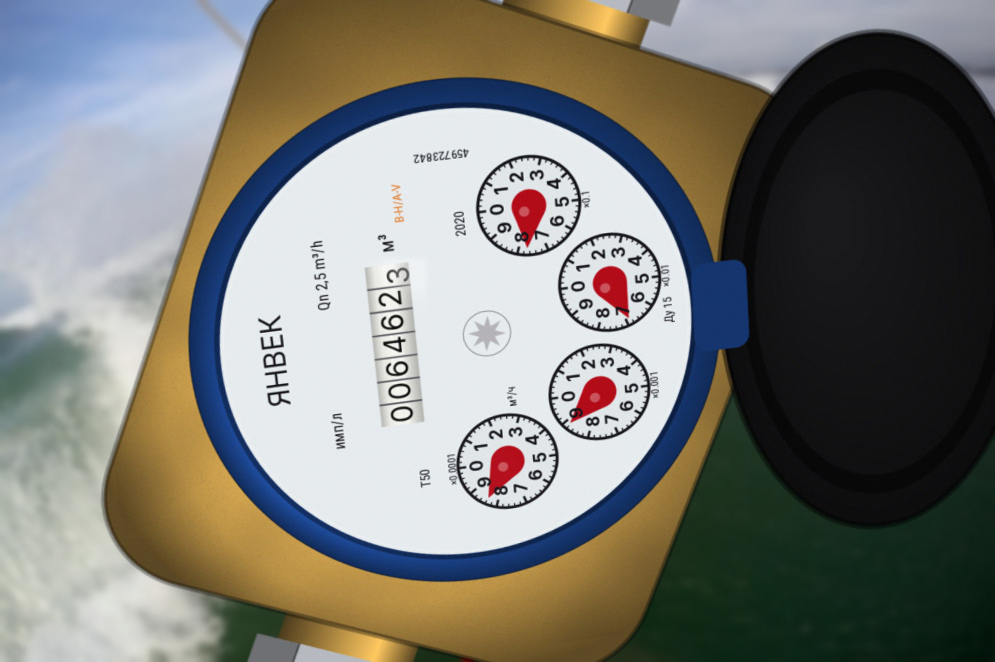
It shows 64622.7688m³
